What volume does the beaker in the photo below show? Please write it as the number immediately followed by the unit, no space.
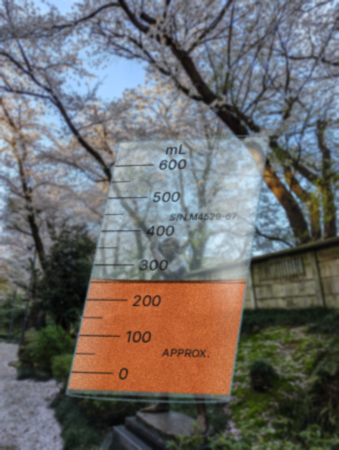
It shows 250mL
